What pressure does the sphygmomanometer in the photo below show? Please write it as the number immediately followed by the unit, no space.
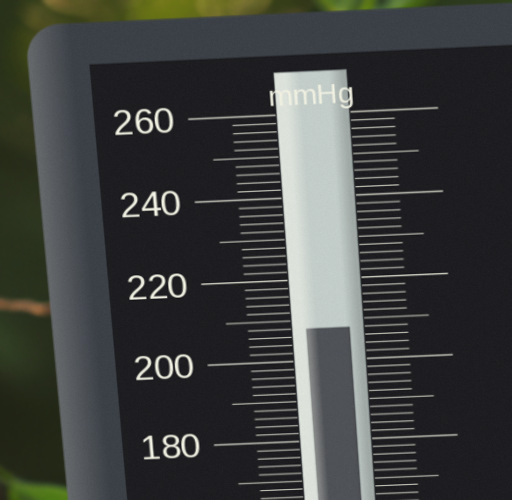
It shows 208mmHg
